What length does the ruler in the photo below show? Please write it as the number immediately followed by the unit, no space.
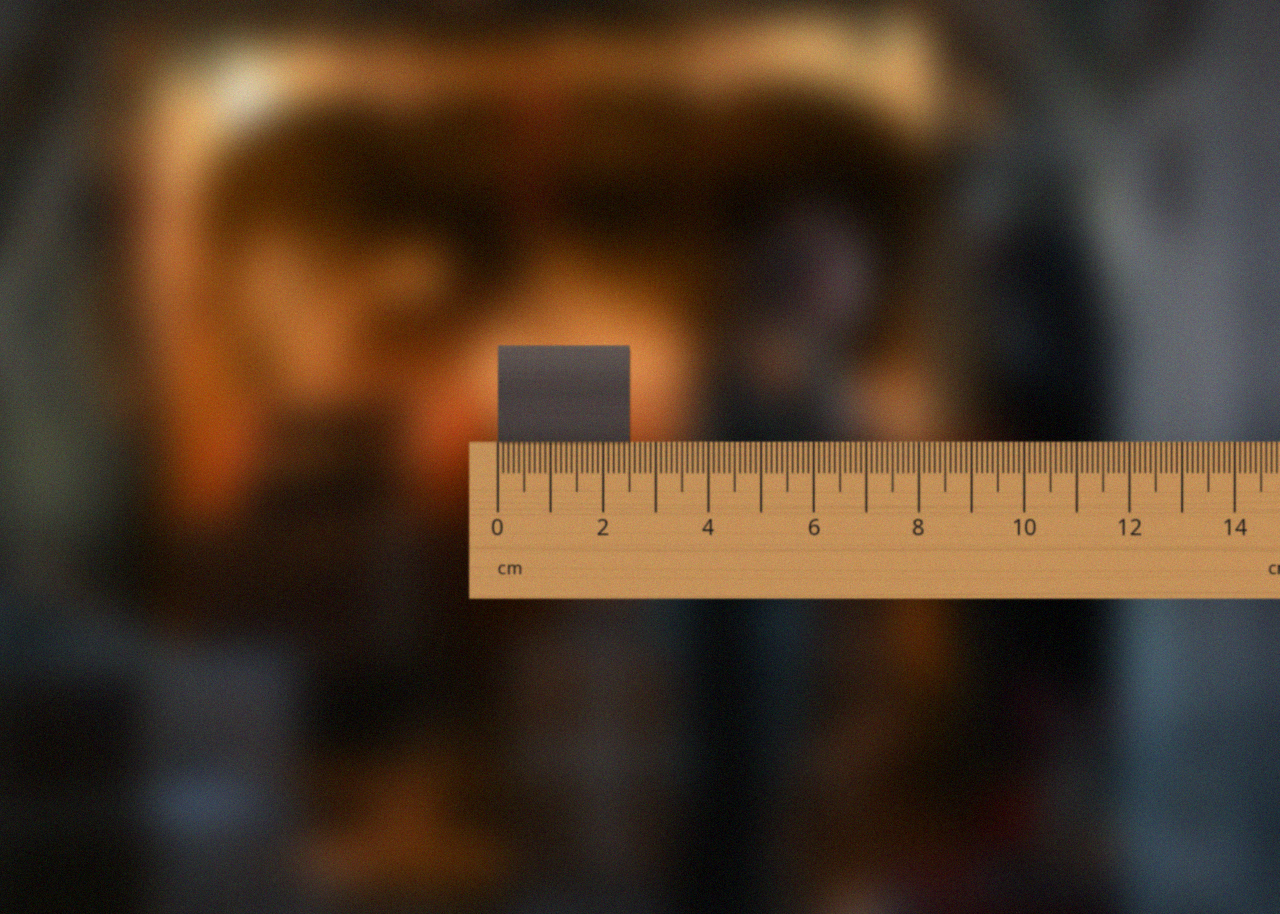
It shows 2.5cm
